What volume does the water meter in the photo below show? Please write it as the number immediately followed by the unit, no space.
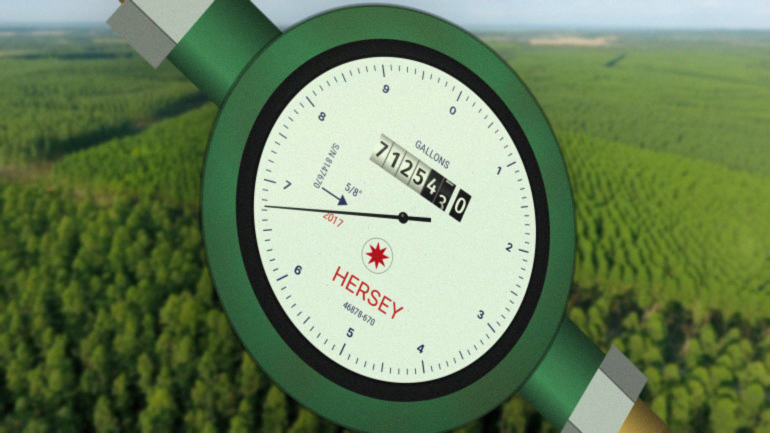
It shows 7125426.7gal
